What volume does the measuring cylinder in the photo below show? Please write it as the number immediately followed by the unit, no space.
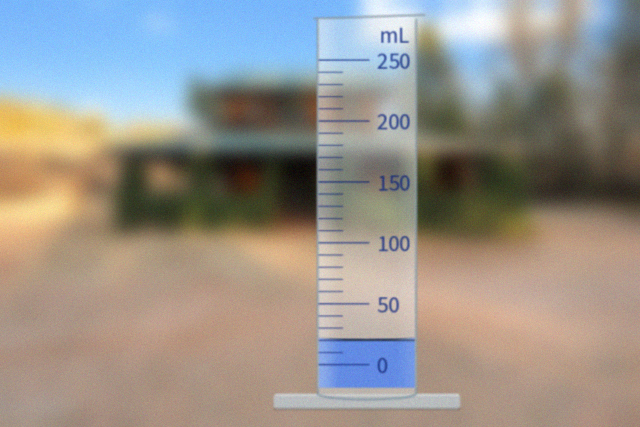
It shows 20mL
